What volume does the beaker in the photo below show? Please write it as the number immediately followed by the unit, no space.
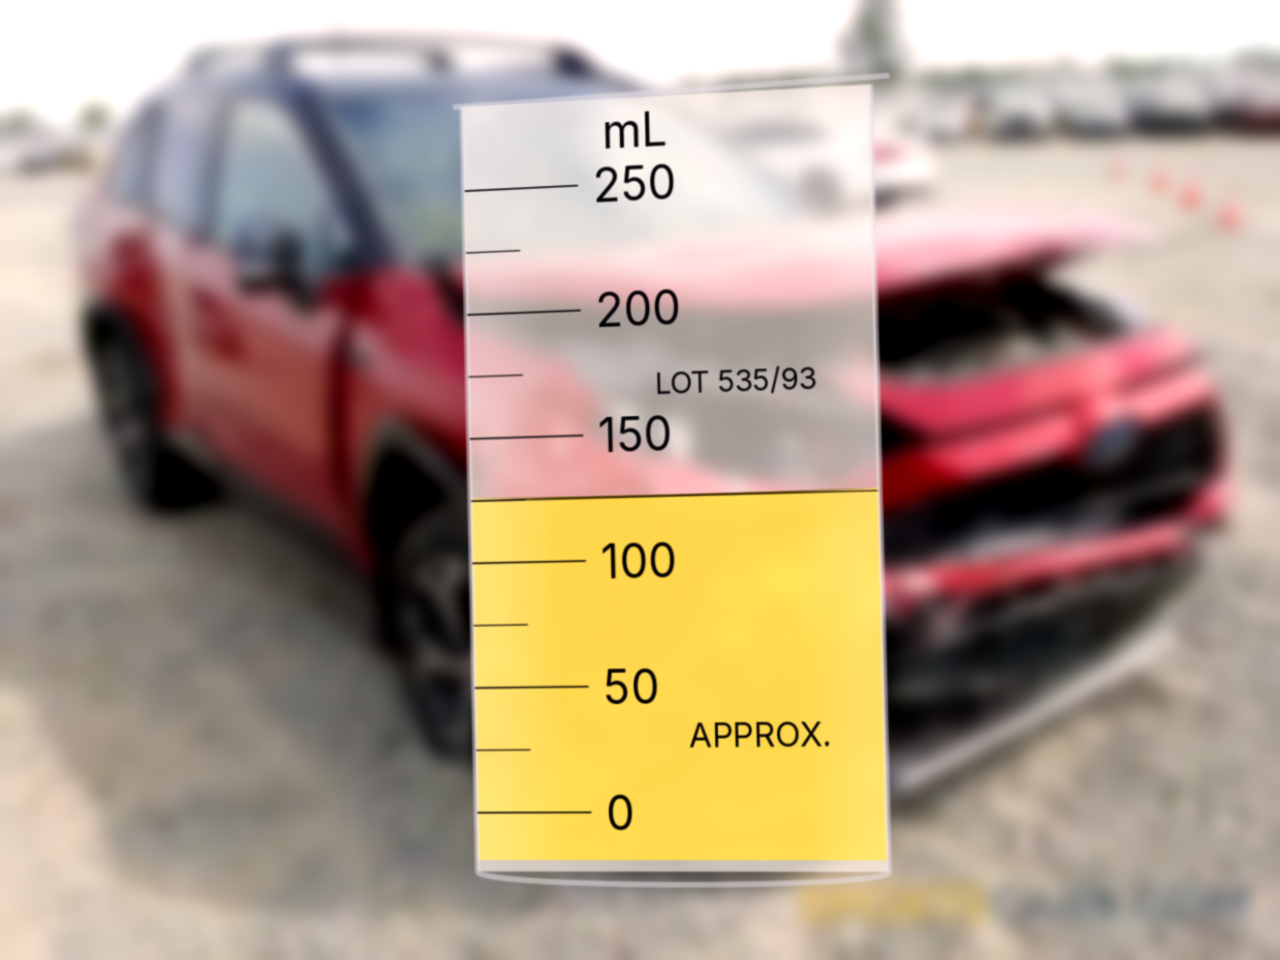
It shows 125mL
